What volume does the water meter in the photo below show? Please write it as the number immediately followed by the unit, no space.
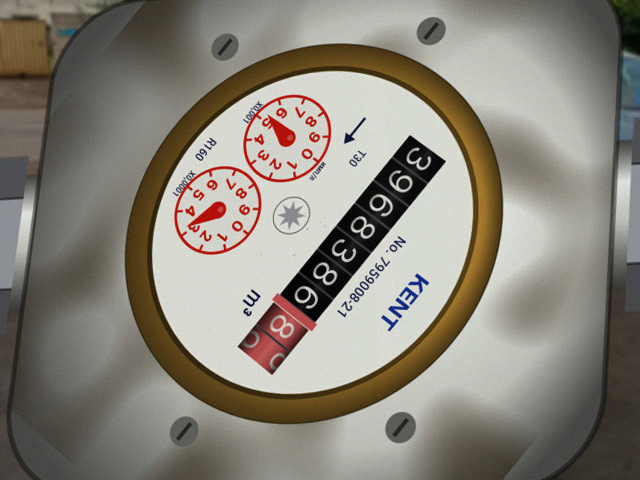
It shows 3968386.8853m³
